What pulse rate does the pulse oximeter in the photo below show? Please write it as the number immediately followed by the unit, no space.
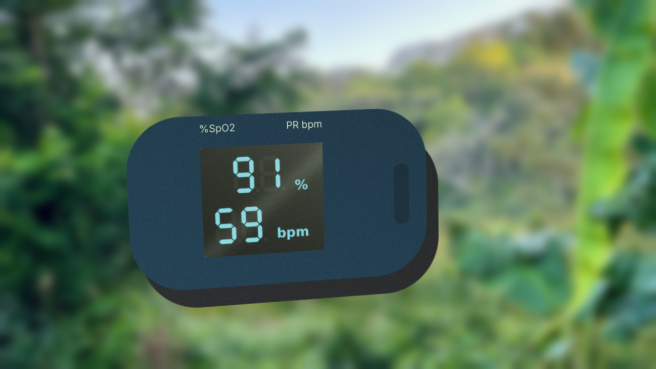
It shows 59bpm
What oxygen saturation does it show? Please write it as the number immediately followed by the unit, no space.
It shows 91%
